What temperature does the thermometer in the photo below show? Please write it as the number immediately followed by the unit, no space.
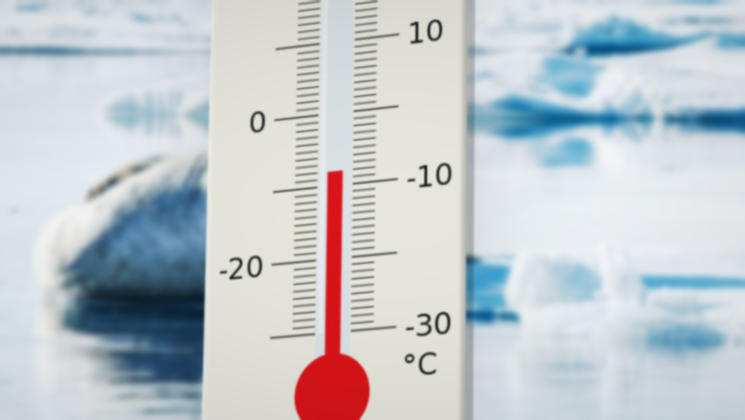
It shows -8°C
